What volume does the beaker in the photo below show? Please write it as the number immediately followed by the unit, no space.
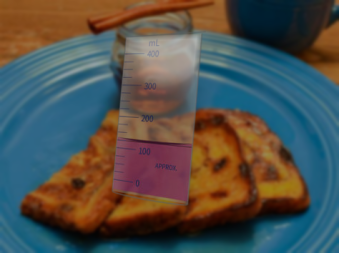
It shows 125mL
